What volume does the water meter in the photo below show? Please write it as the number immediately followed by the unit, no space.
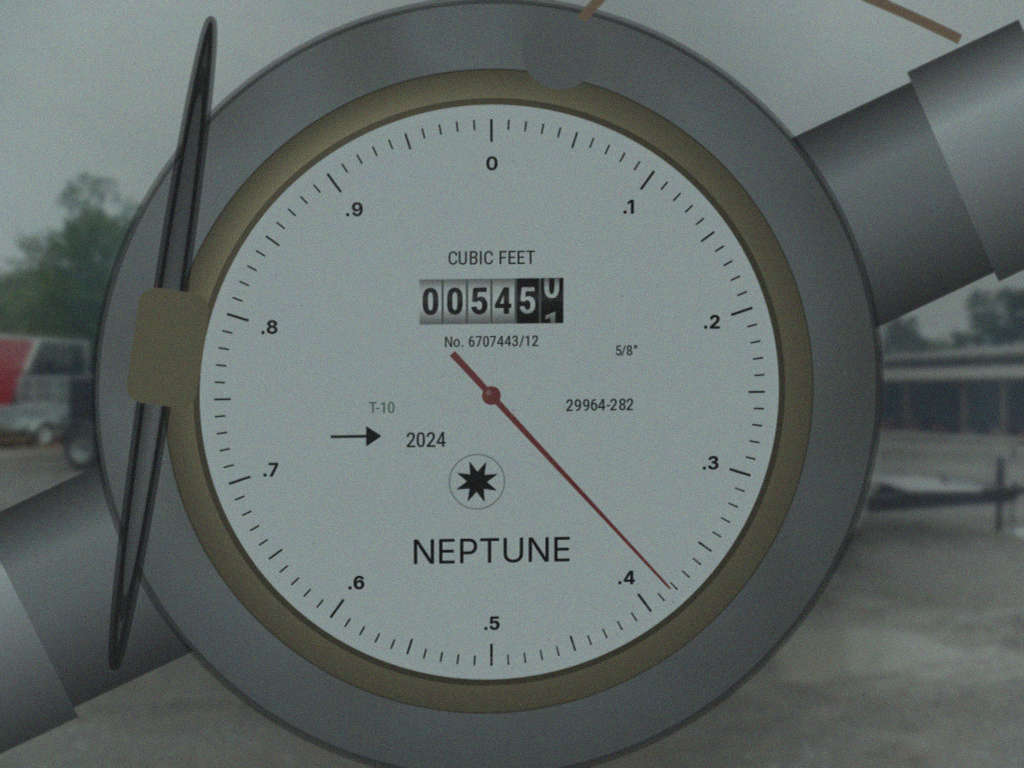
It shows 5450.38ft³
